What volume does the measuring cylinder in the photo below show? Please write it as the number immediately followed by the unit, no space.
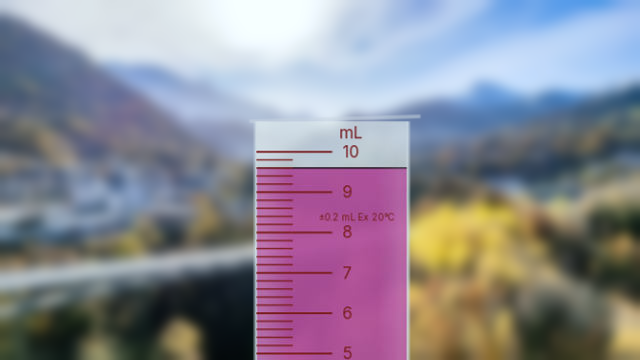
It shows 9.6mL
